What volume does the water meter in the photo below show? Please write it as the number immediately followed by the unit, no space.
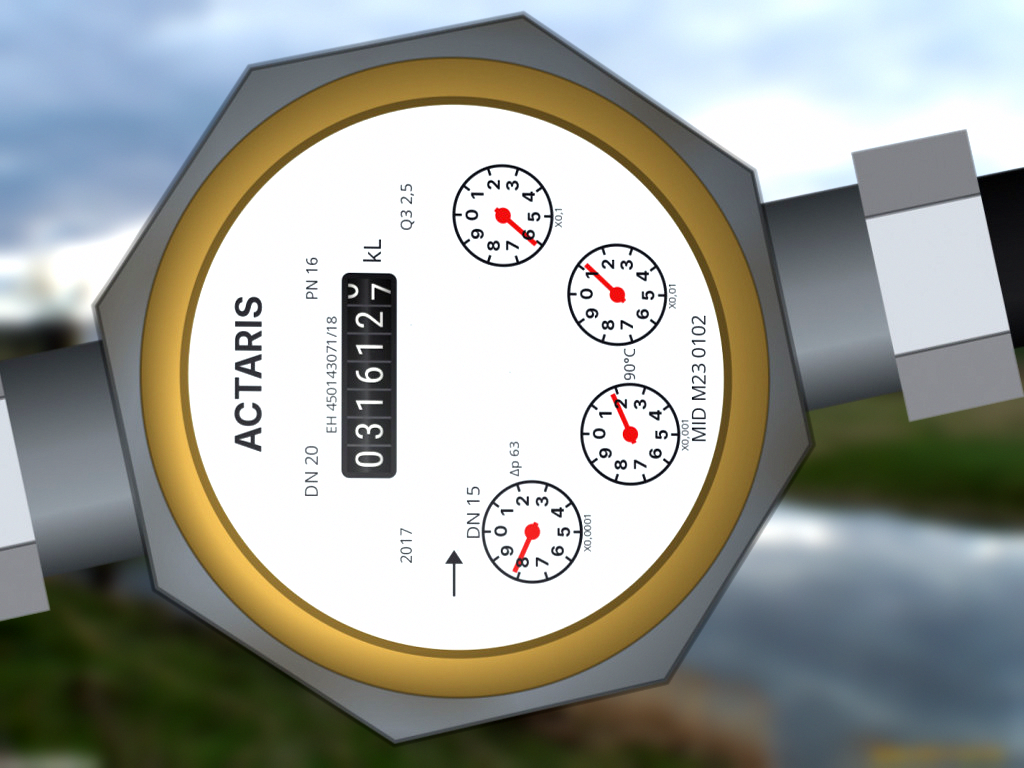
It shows 316126.6118kL
